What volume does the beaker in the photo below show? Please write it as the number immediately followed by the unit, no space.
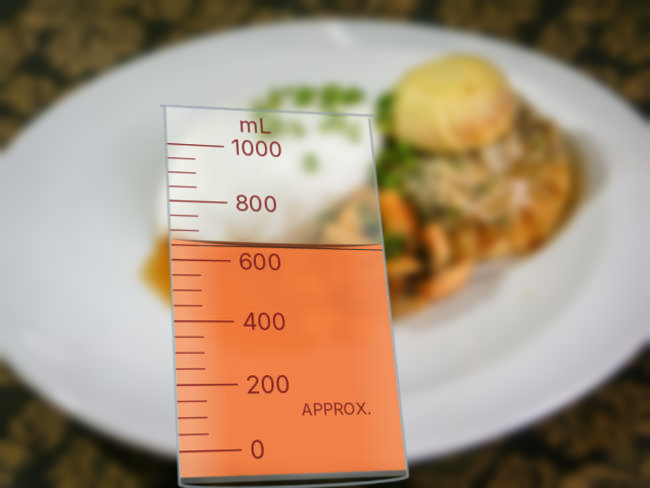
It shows 650mL
